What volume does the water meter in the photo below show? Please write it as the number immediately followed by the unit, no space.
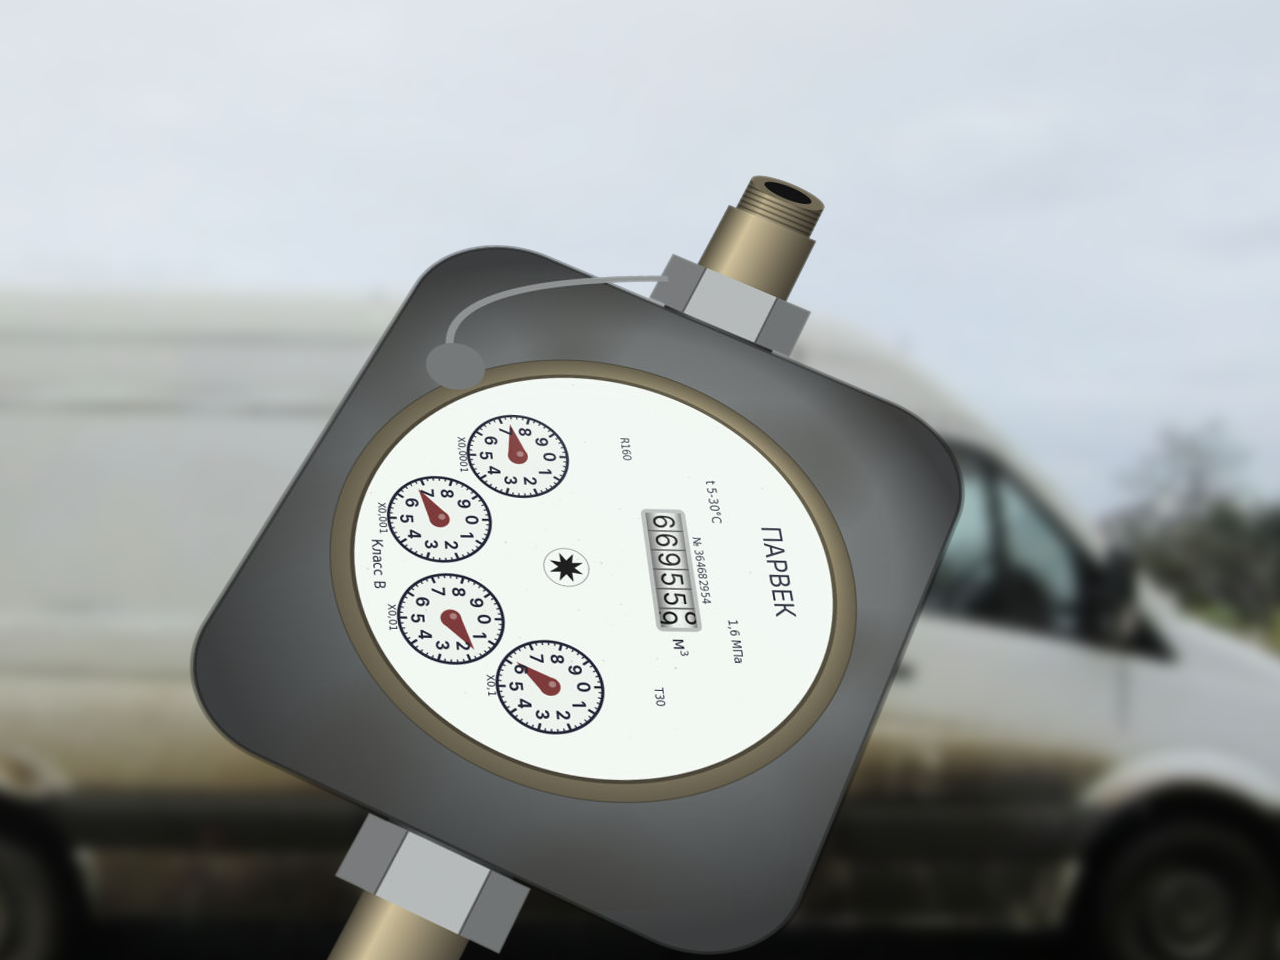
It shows 669558.6167m³
